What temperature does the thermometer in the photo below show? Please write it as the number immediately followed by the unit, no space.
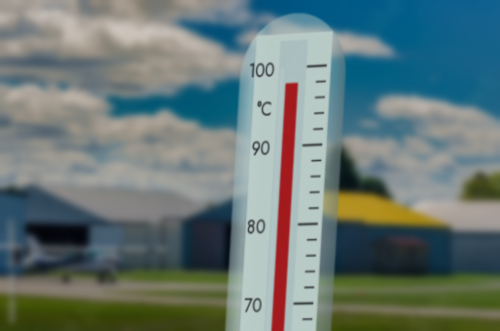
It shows 98°C
